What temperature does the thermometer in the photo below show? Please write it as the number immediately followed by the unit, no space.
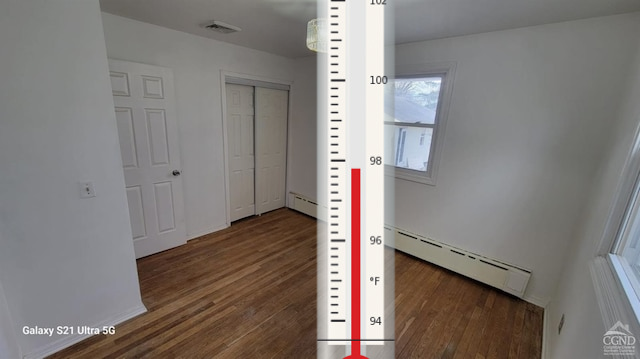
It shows 97.8°F
